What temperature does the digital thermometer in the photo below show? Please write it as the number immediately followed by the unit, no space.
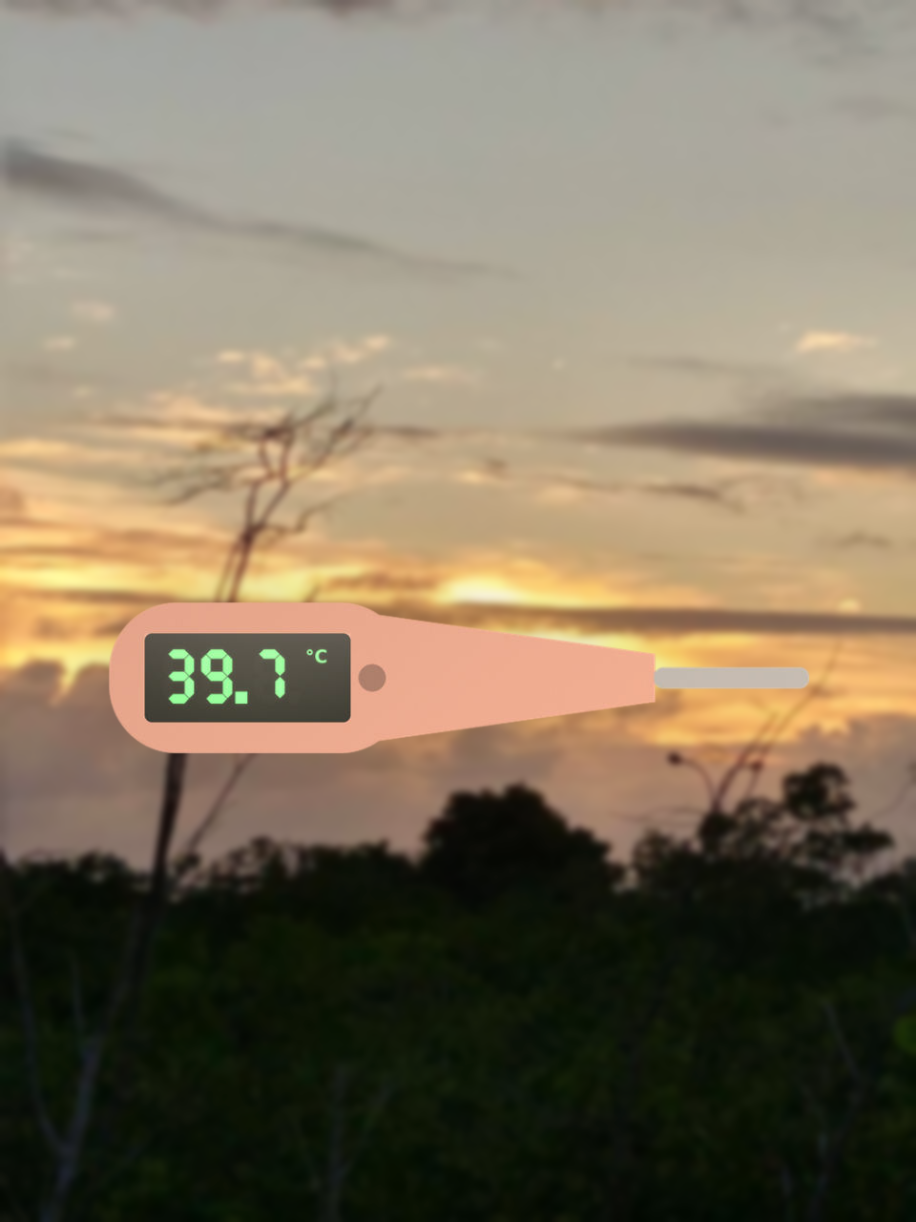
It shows 39.7°C
